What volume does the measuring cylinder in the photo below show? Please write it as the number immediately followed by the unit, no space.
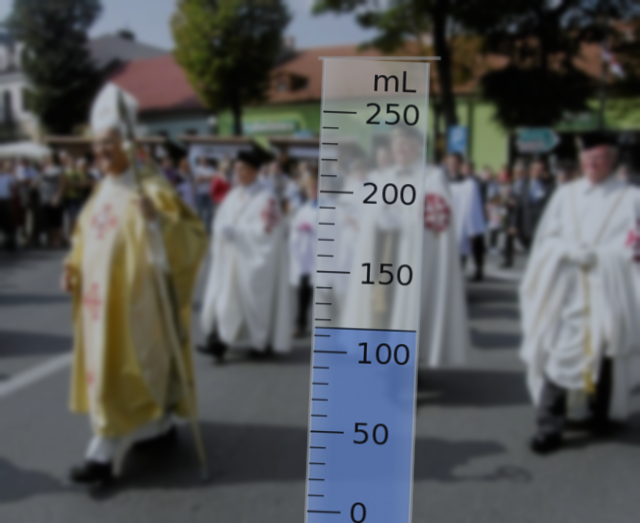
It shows 115mL
